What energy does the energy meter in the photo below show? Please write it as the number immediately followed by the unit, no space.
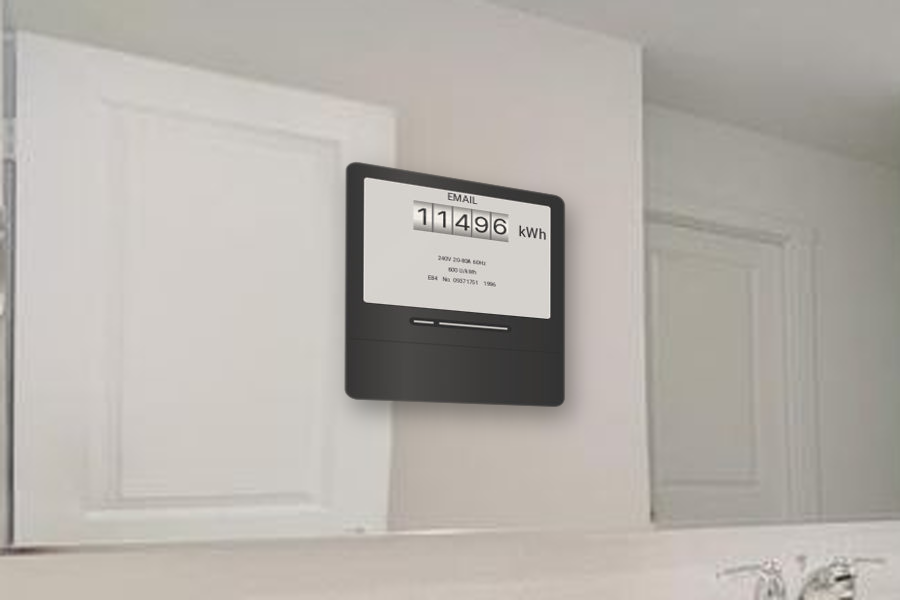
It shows 11496kWh
